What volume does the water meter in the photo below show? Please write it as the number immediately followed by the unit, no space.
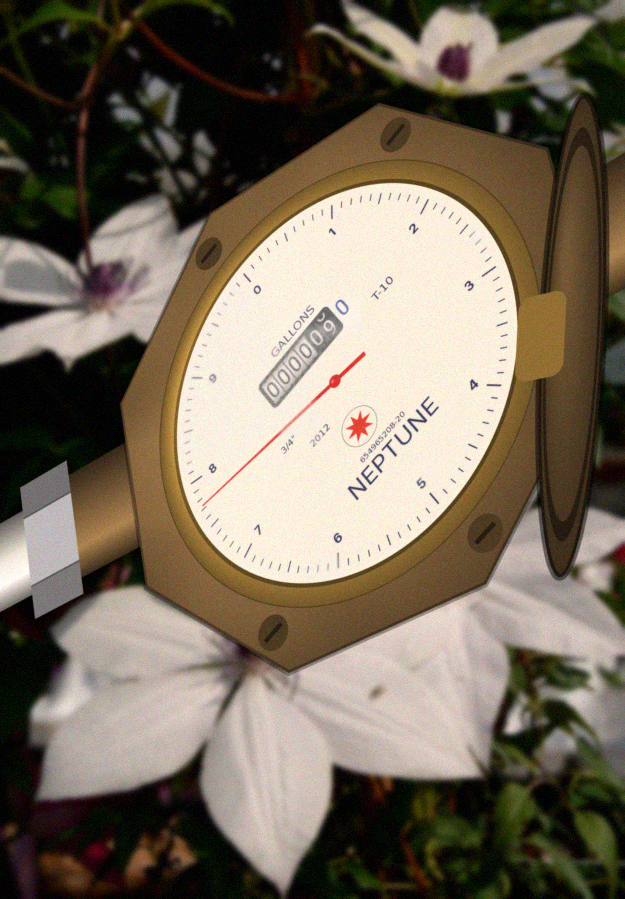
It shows 87.7gal
